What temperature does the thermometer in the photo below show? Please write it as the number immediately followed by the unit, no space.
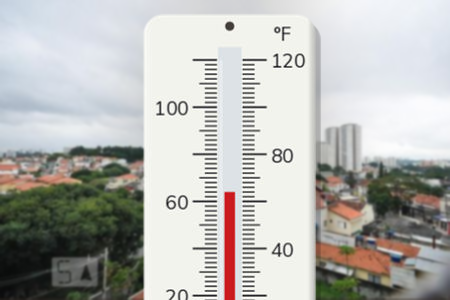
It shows 64°F
